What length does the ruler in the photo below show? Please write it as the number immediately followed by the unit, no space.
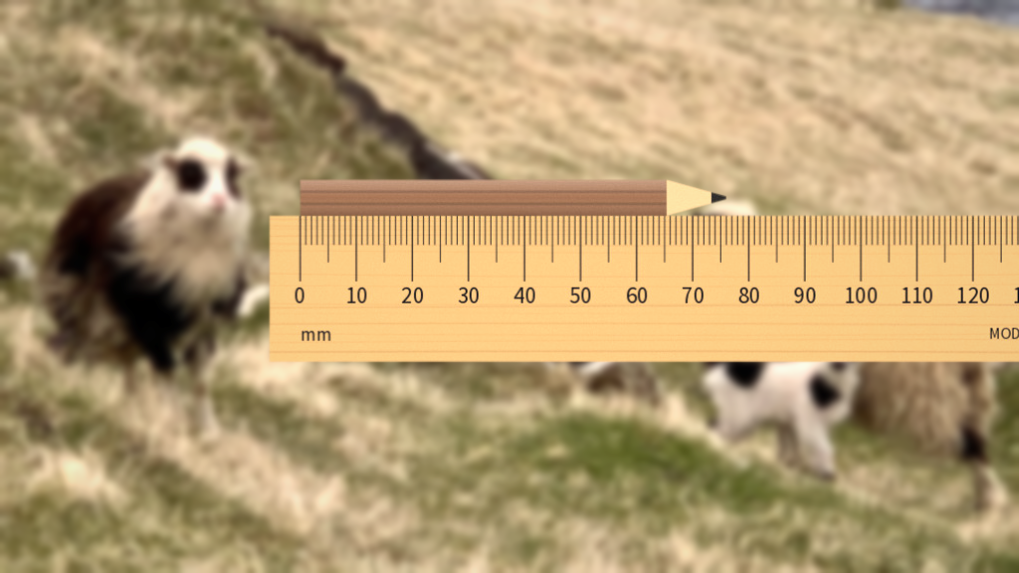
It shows 76mm
